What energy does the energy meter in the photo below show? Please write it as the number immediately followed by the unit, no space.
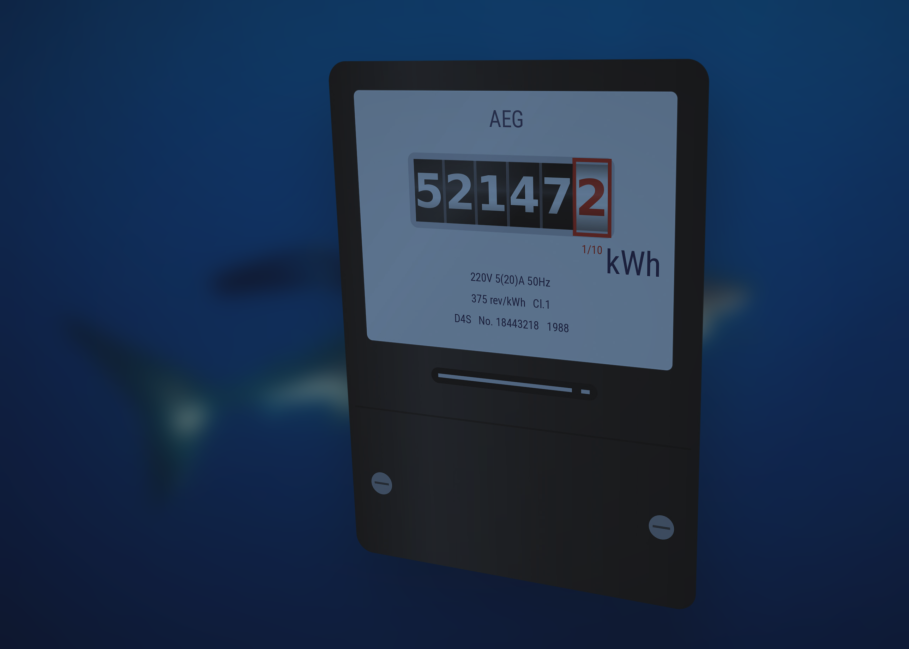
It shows 52147.2kWh
